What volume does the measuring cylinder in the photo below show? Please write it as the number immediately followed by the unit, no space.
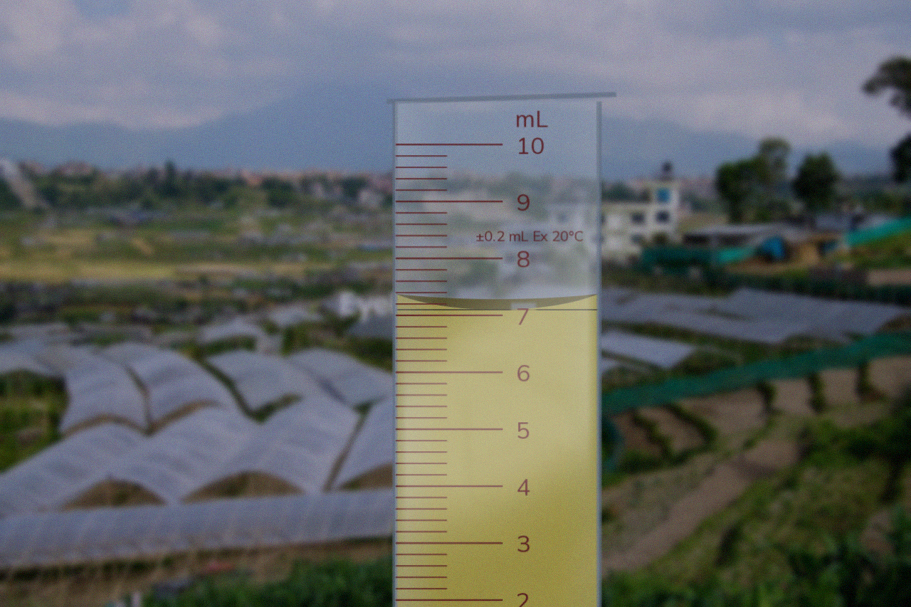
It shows 7.1mL
